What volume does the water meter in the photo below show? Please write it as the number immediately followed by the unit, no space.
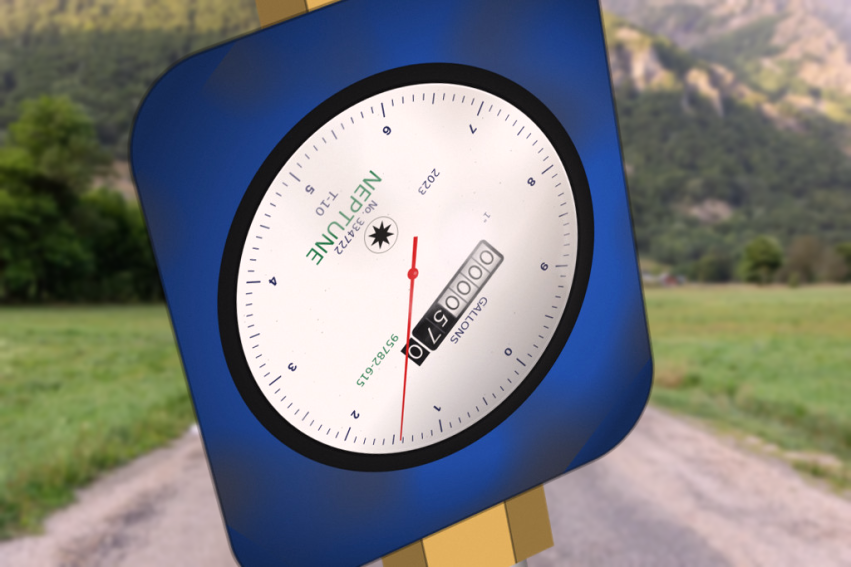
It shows 571.4gal
